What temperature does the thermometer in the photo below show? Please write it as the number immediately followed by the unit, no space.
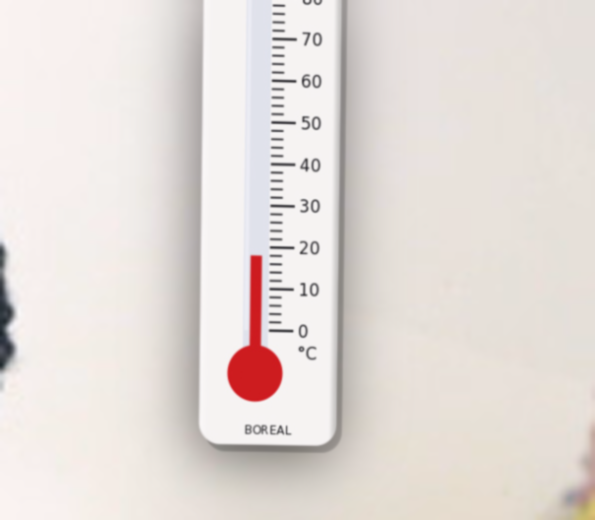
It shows 18°C
